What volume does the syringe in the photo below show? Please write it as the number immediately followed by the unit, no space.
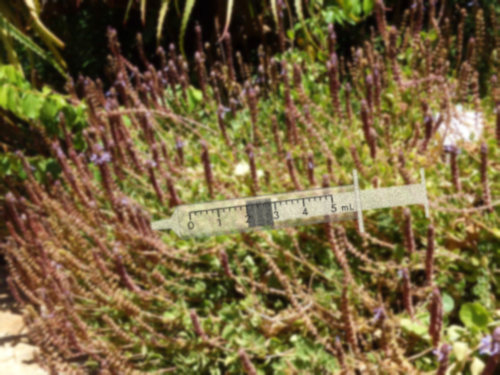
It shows 2mL
